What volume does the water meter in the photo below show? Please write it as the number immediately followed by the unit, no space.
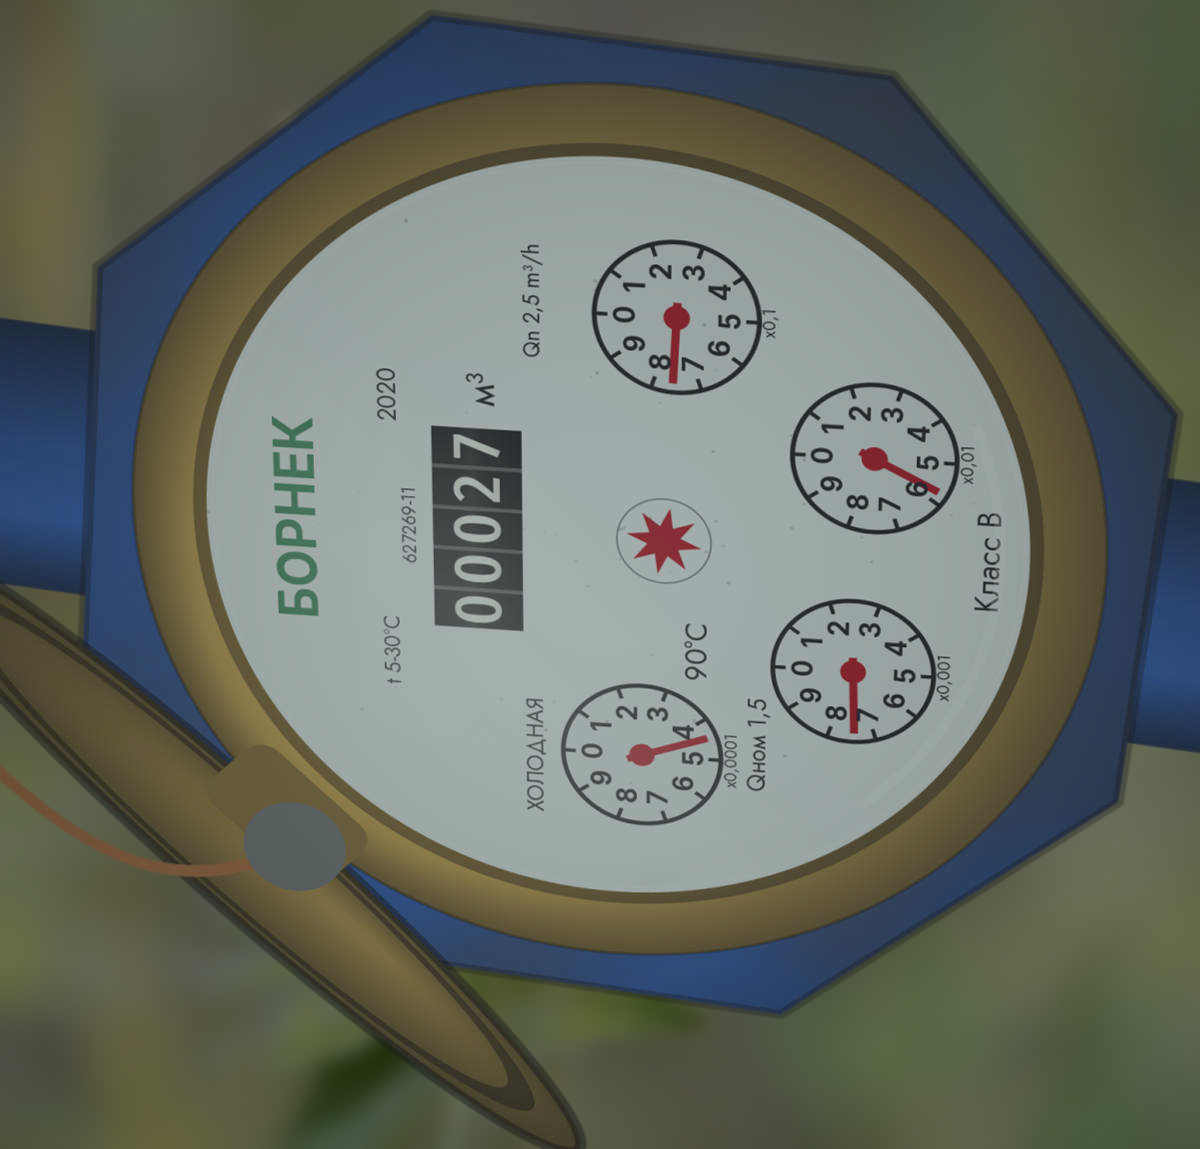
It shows 27.7574m³
